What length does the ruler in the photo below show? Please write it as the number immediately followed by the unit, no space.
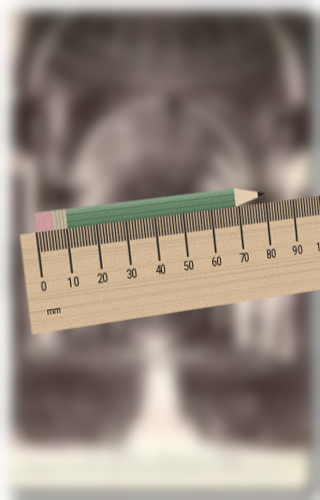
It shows 80mm
